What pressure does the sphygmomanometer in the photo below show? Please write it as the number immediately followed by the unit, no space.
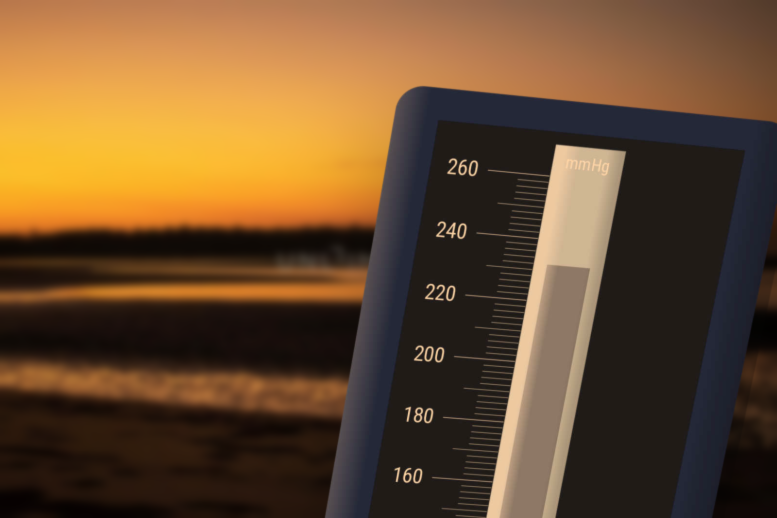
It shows 232mmHg
